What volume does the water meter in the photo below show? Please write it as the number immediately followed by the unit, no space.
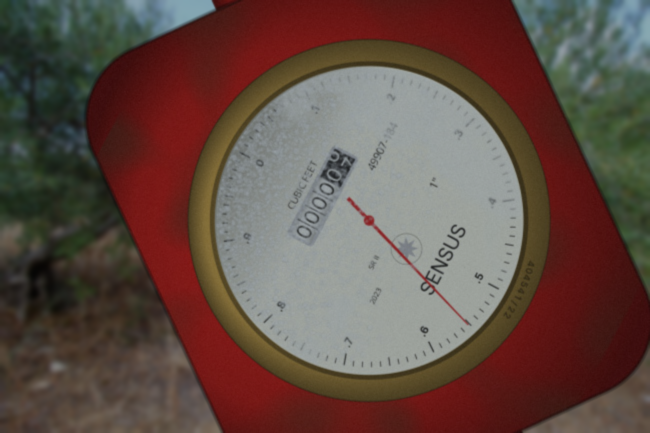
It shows 6.55ft³
